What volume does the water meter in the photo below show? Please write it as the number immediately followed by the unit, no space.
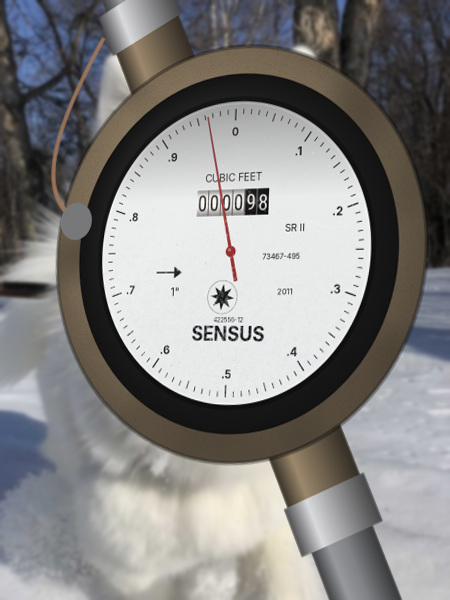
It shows 97.96ft³
